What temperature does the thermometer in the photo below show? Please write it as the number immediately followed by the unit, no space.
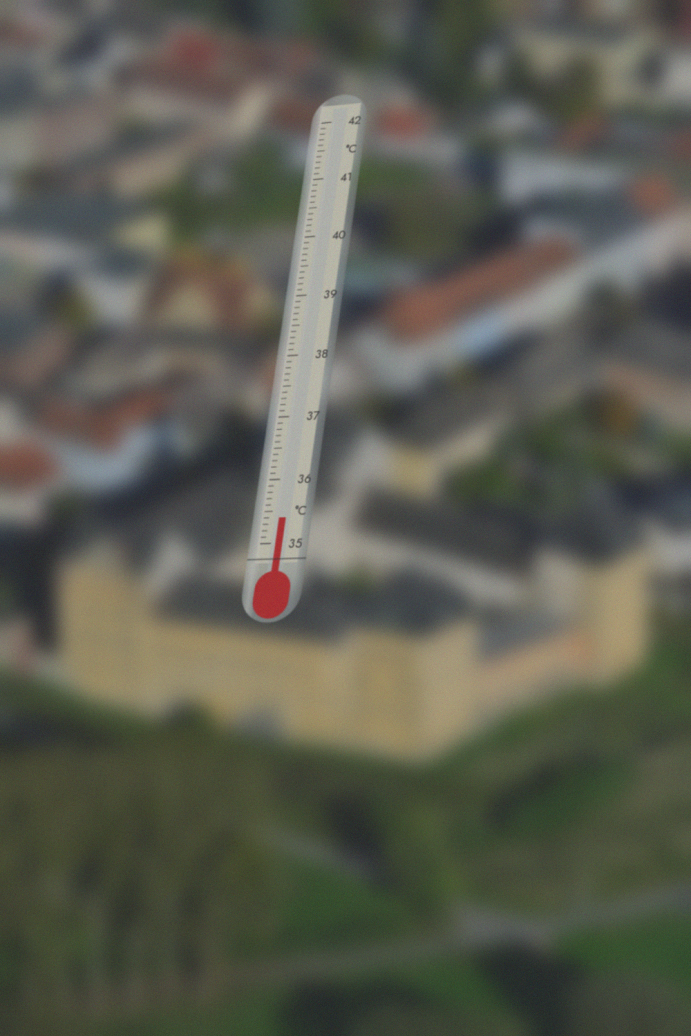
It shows 35.4°C
